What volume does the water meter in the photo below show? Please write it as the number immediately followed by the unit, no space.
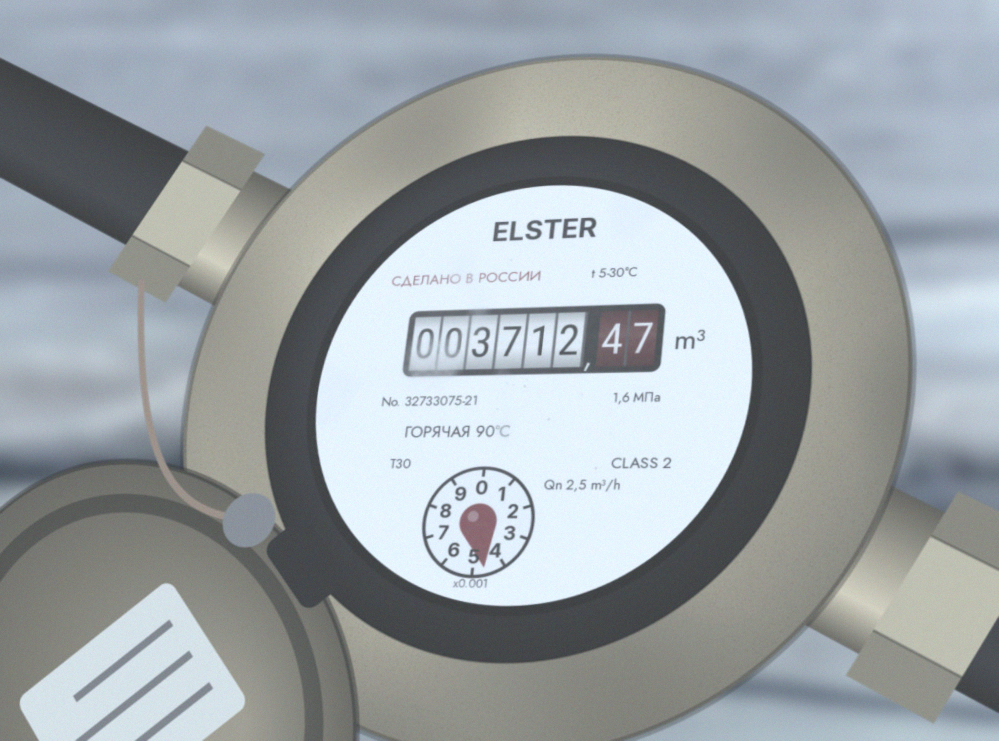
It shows 3712.474m³
